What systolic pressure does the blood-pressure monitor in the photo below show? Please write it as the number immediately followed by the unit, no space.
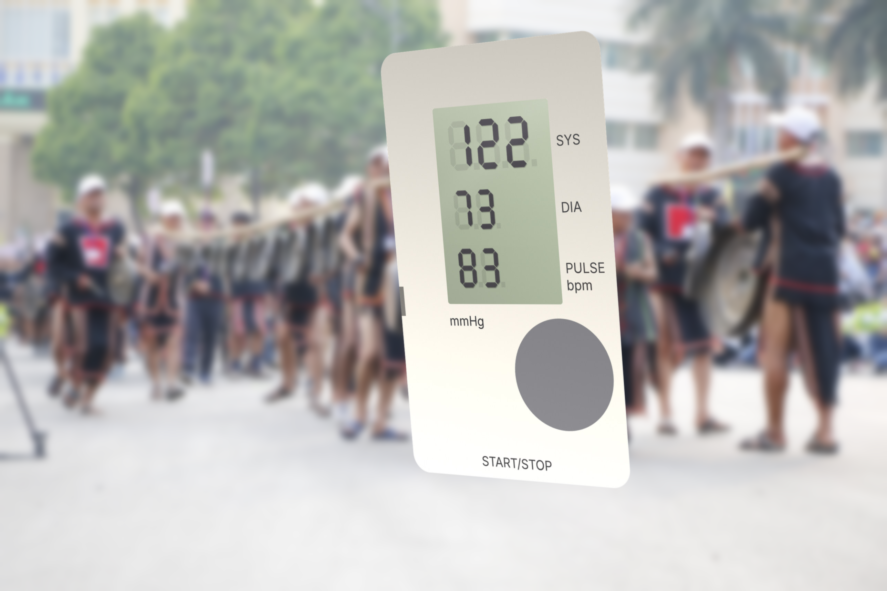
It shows 122mmHg
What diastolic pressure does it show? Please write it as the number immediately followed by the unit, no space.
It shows 73mmHg
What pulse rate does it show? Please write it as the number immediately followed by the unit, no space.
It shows 83bpm
